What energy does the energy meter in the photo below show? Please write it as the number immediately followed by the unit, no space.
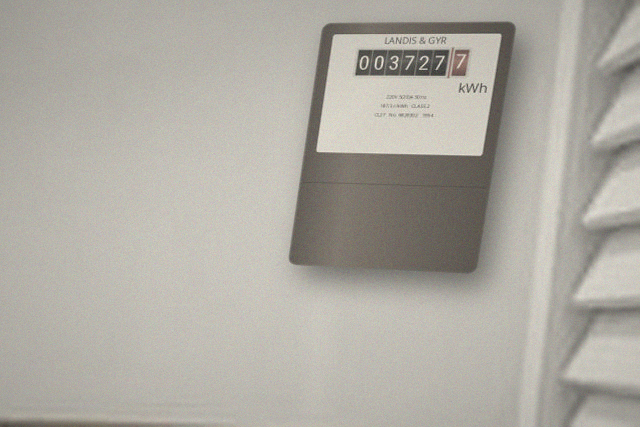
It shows 3727.7kWh
